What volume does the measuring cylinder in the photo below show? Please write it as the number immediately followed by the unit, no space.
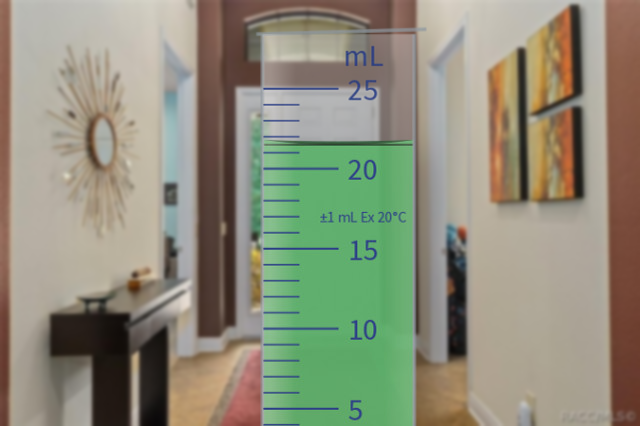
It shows 21.5mL
